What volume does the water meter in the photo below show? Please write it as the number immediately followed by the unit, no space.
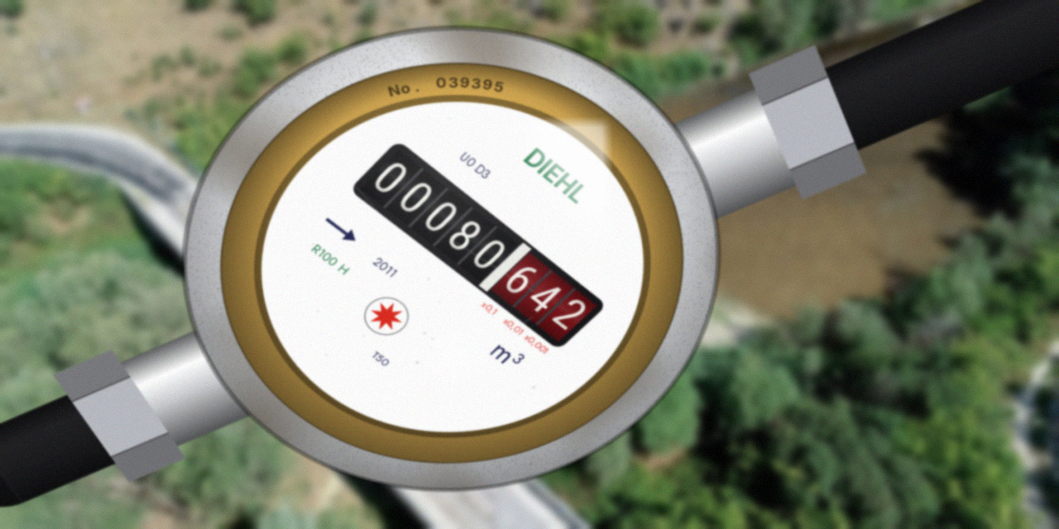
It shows 80.642m³
